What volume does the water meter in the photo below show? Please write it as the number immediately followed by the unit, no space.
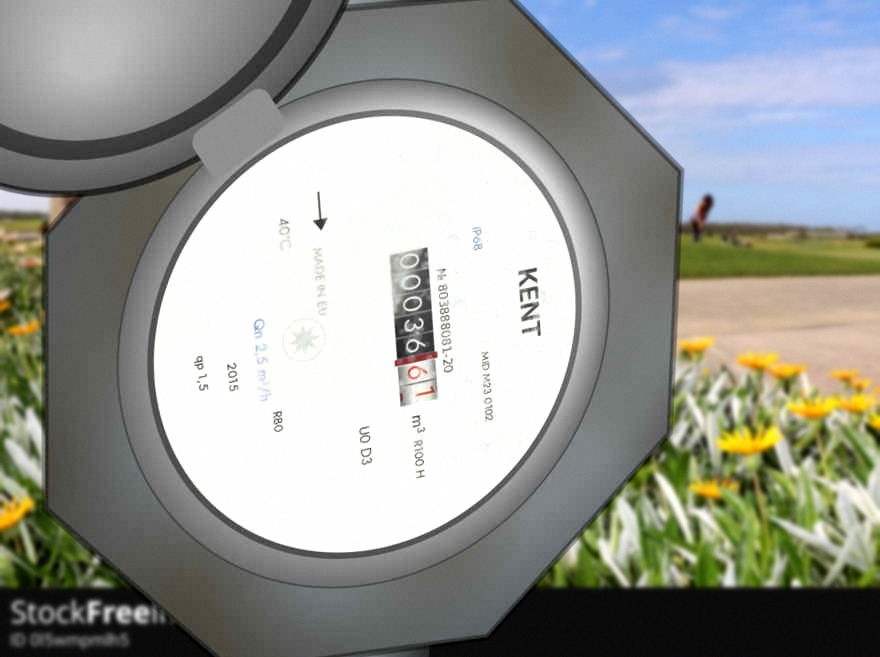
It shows 36.61m³
